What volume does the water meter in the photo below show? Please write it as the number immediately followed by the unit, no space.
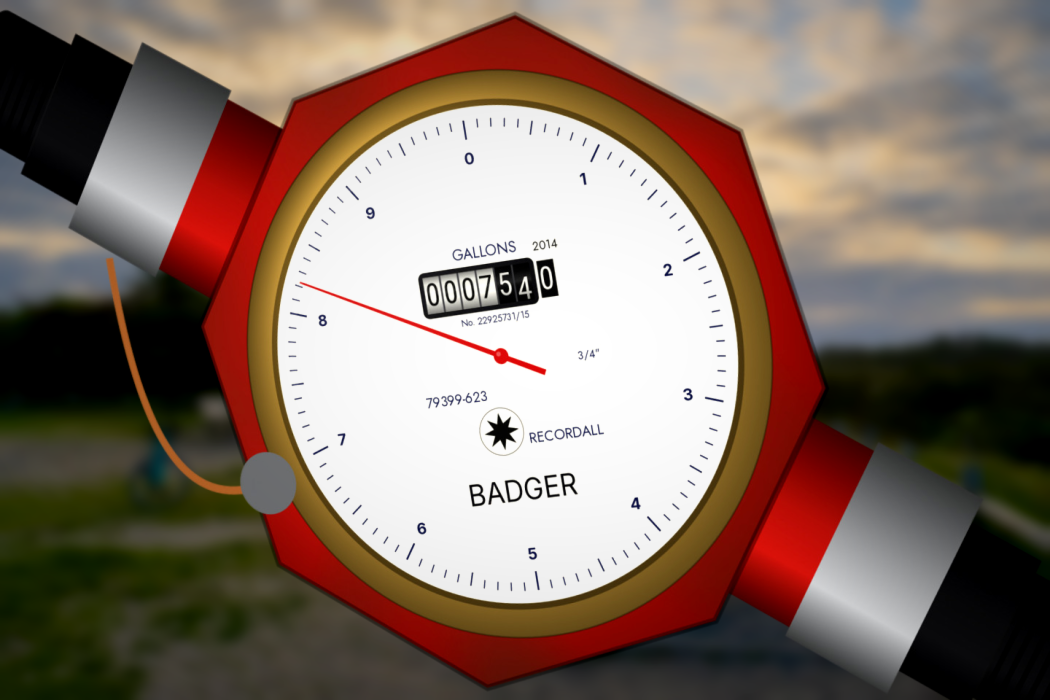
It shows 7538.2gal
